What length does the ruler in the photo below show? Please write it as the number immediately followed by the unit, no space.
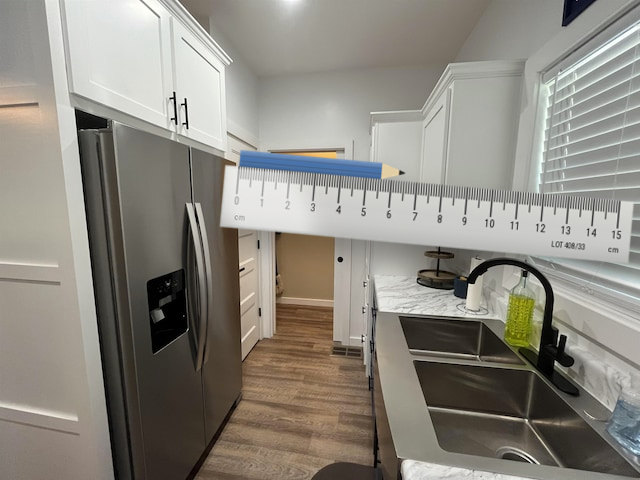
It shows 6.5cm
